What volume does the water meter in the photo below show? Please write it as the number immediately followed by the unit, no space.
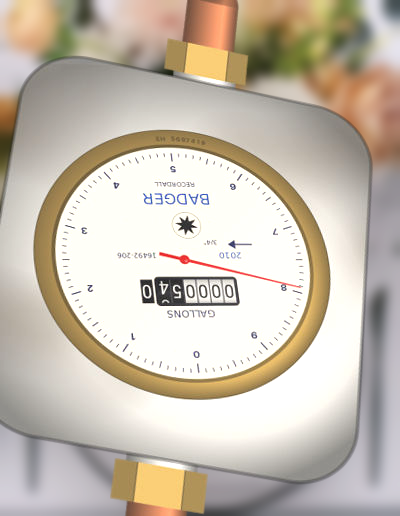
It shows 537.9gal
